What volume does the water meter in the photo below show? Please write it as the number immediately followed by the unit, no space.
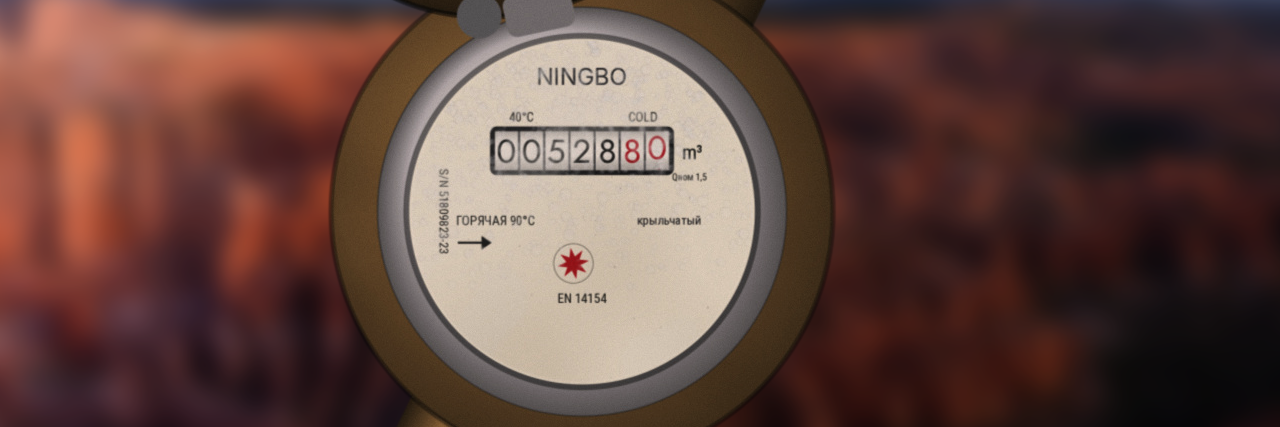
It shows 528.80m³
